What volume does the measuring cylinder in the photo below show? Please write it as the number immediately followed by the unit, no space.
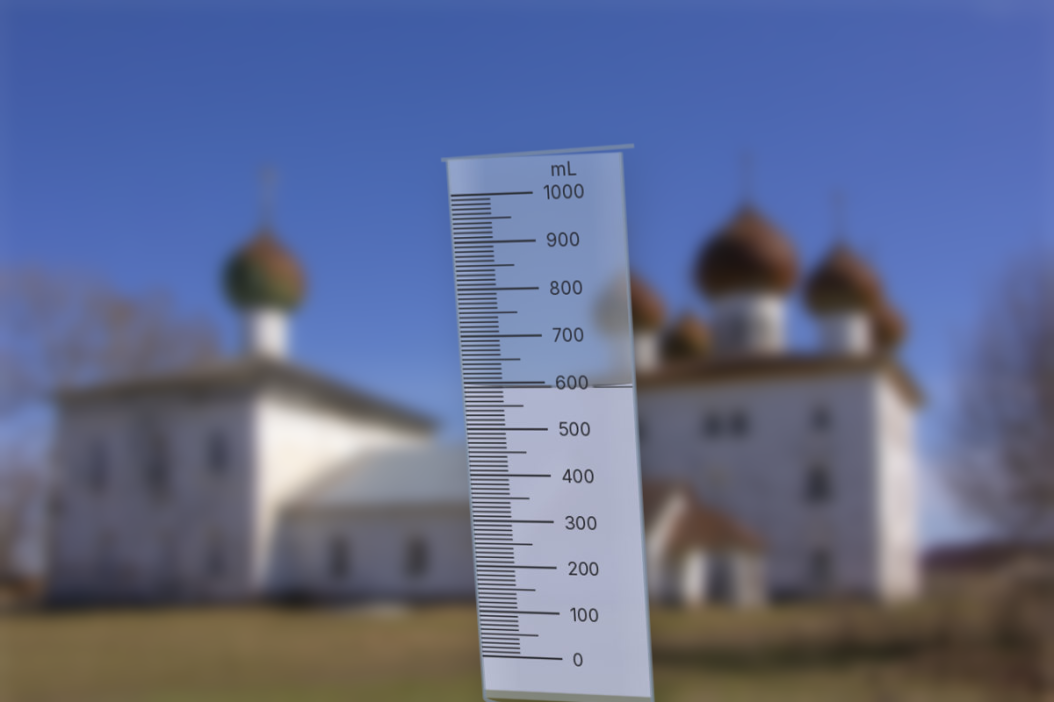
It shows 590mL
